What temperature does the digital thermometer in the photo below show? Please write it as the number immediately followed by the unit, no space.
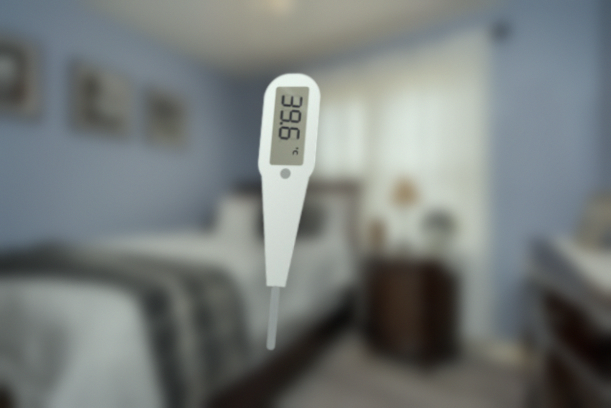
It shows 39.6°C
